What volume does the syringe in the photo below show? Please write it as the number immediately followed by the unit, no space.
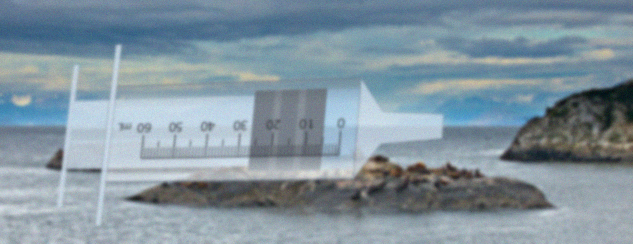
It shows 5mL
